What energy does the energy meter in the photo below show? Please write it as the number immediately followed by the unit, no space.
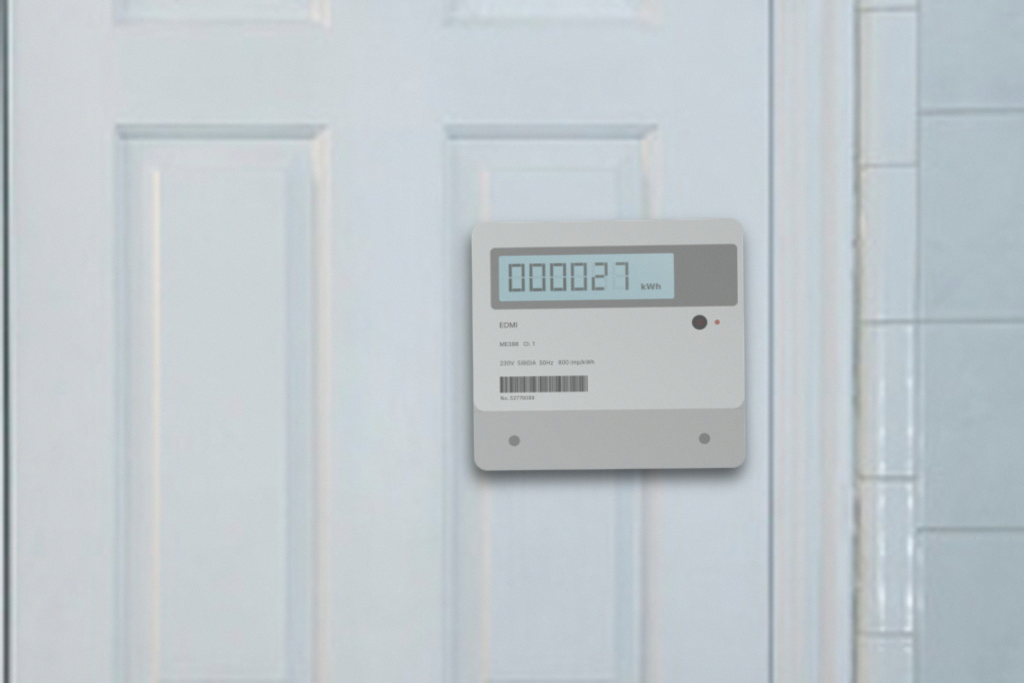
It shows 27kWh
